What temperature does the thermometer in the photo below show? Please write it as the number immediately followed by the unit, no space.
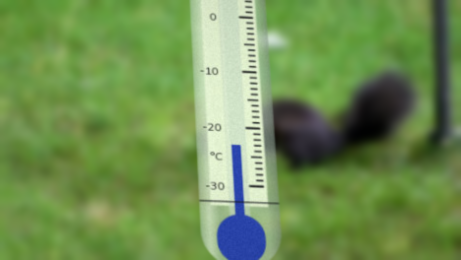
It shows -23°C
